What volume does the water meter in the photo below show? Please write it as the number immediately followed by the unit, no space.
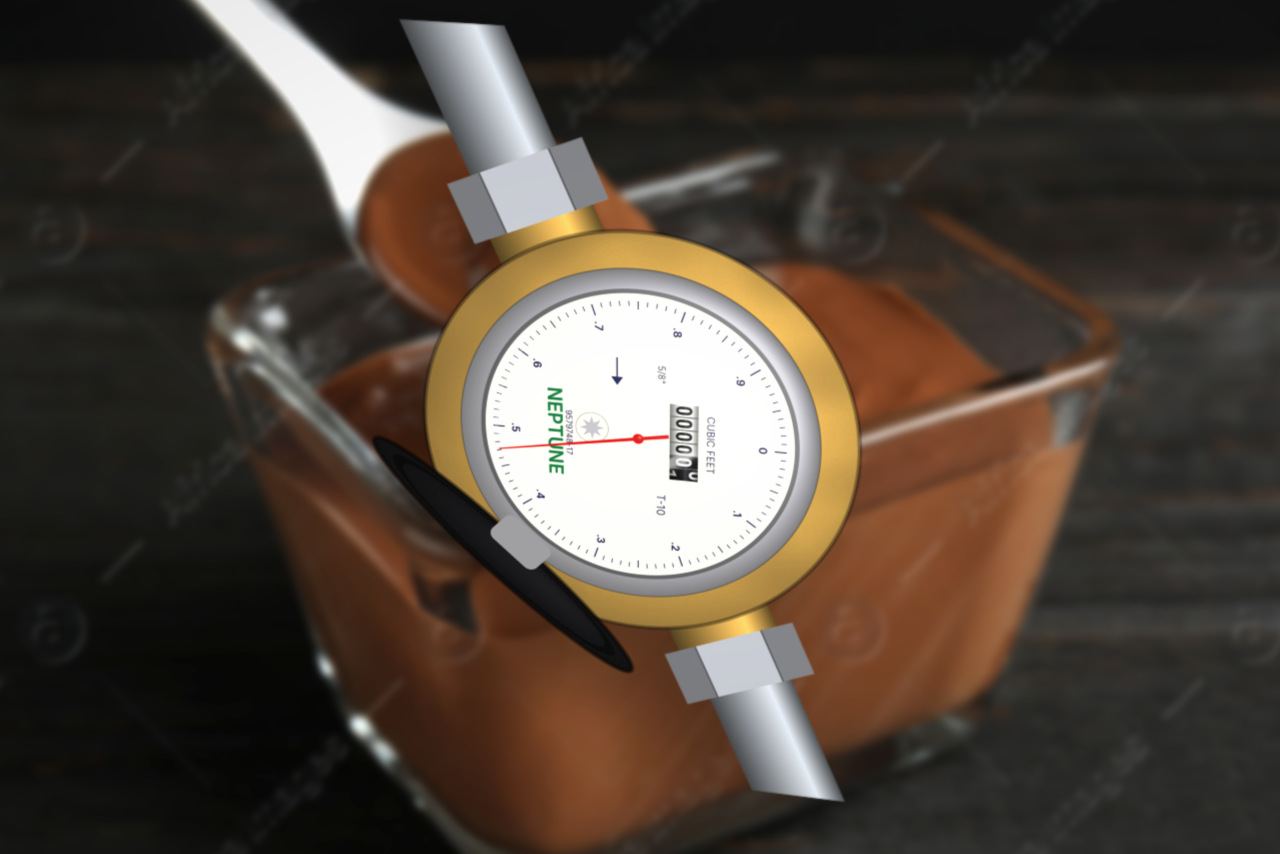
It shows 0.47ft³
